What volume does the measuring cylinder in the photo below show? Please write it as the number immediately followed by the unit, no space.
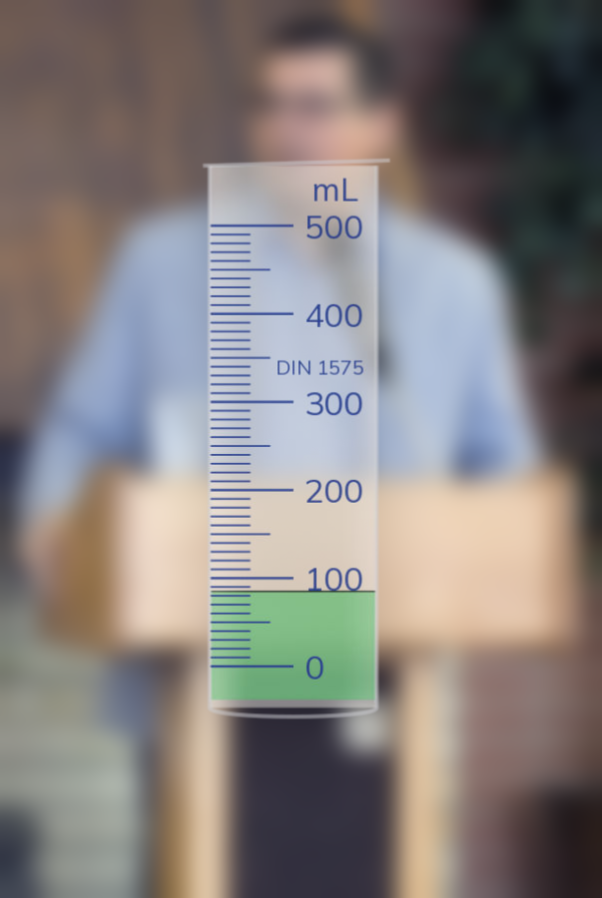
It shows 85mL
